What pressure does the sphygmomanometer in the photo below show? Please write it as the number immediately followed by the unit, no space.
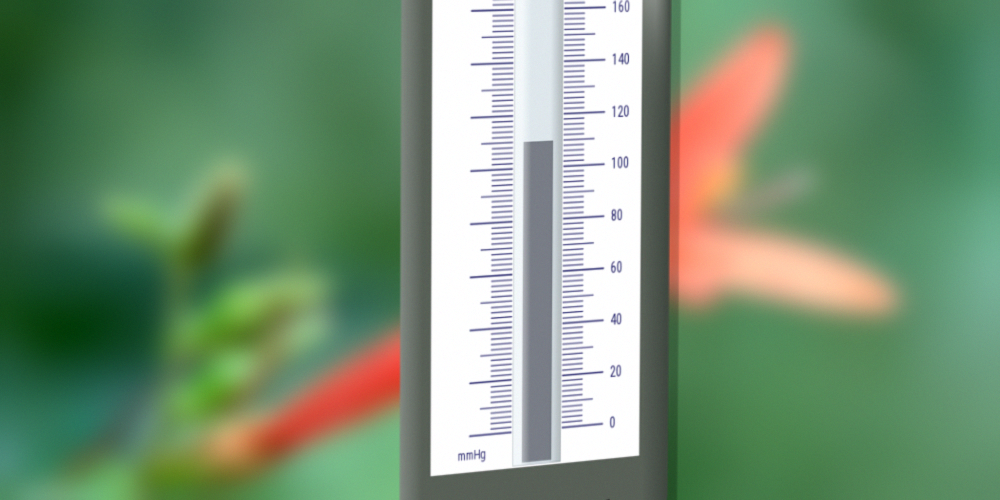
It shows 110mmHg
